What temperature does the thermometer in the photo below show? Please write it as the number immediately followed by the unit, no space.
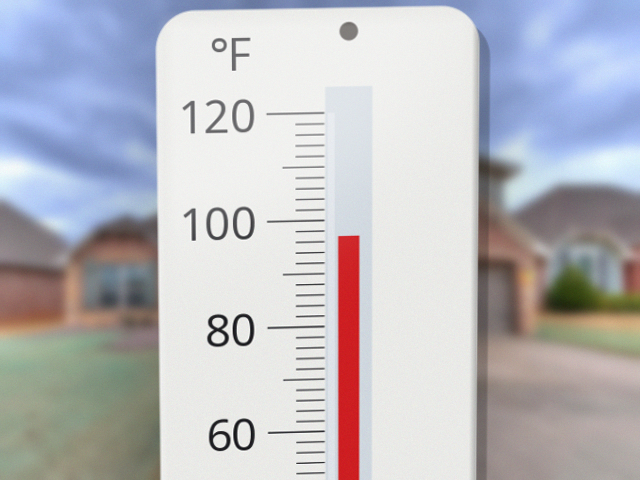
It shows 97°F
